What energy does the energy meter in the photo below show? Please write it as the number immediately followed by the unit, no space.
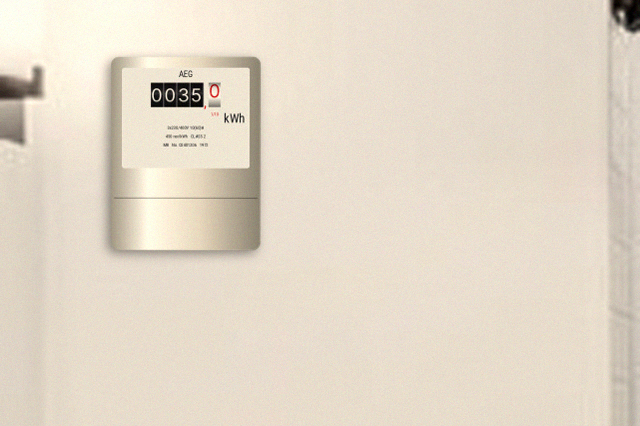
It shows 35.0kWh
